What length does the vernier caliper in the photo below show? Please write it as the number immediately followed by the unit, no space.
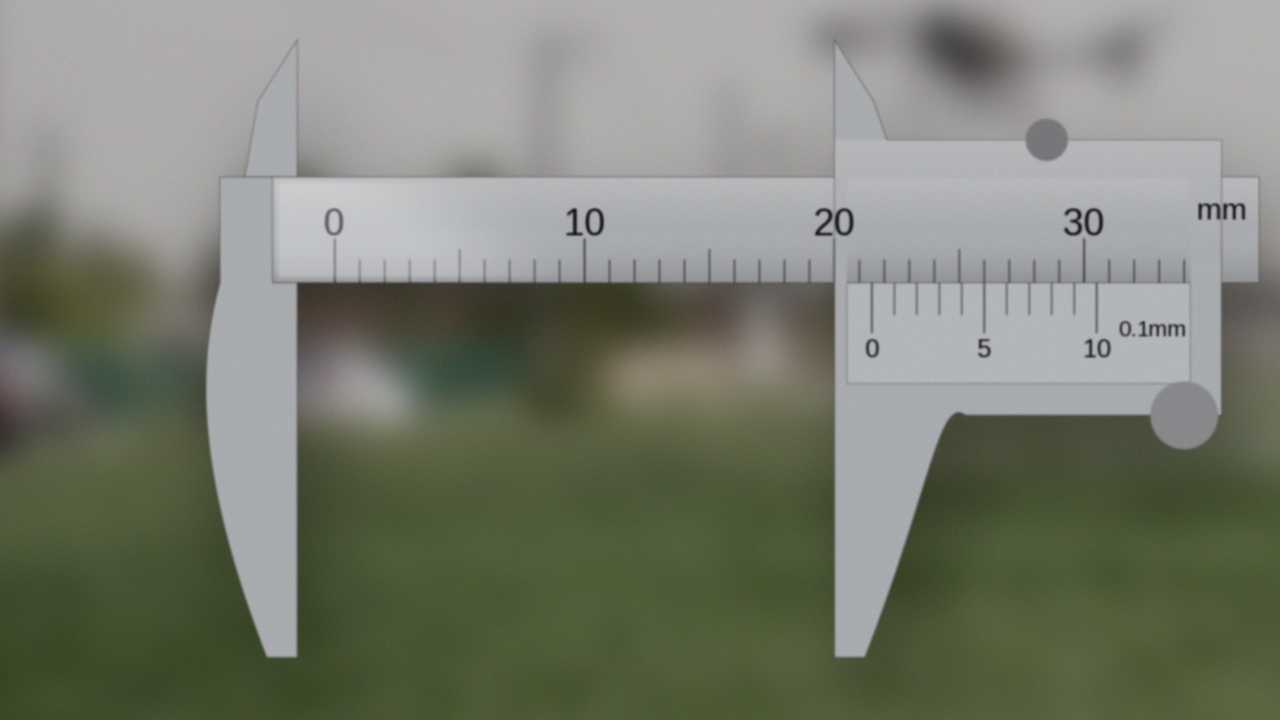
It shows 21.5mm
